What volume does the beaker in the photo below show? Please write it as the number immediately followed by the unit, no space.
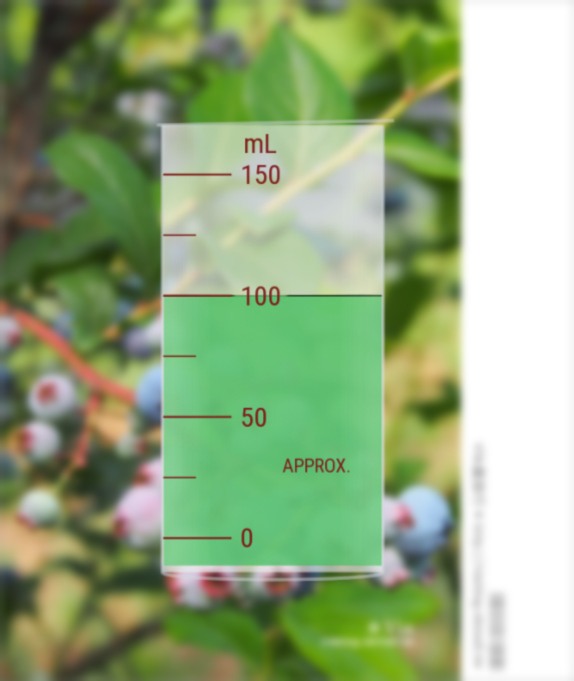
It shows 100mL
